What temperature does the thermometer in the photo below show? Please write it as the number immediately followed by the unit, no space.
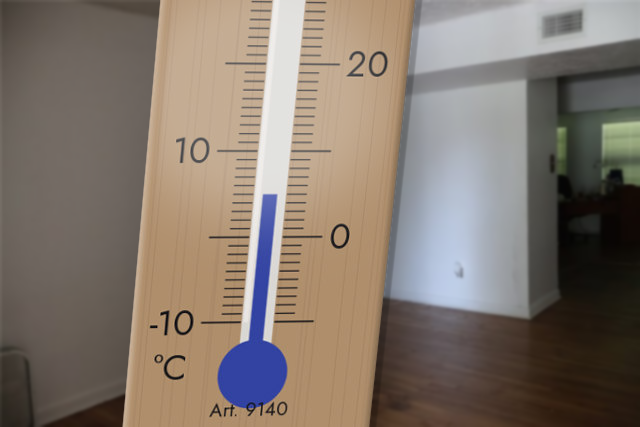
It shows 5°C
